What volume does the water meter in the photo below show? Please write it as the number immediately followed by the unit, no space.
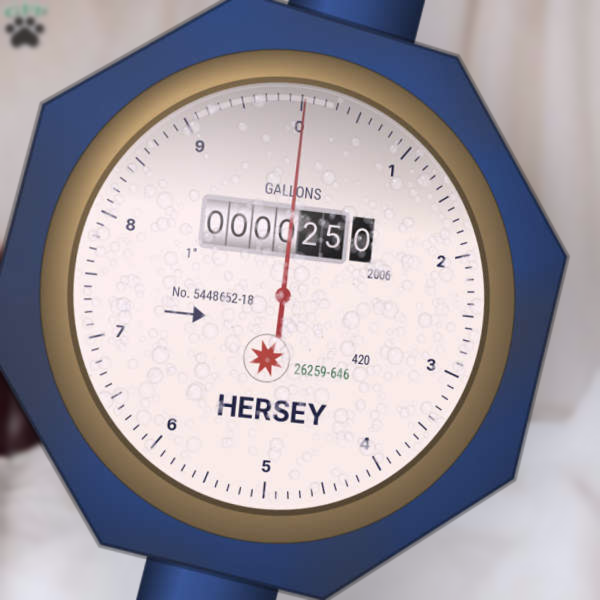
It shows 250.0gal
